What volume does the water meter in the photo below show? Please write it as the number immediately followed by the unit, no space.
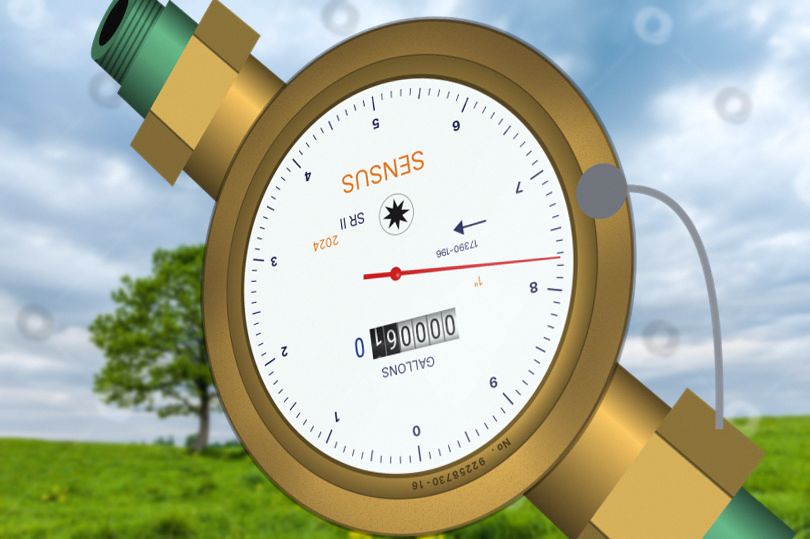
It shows 607.7gal
